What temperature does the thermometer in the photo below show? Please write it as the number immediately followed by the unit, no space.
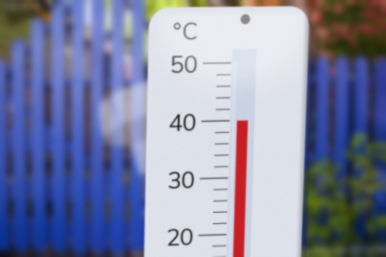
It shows 40°C
